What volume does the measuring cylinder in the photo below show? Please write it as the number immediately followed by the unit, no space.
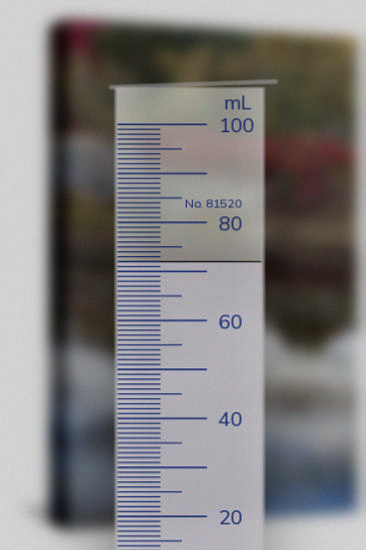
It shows 72mL
